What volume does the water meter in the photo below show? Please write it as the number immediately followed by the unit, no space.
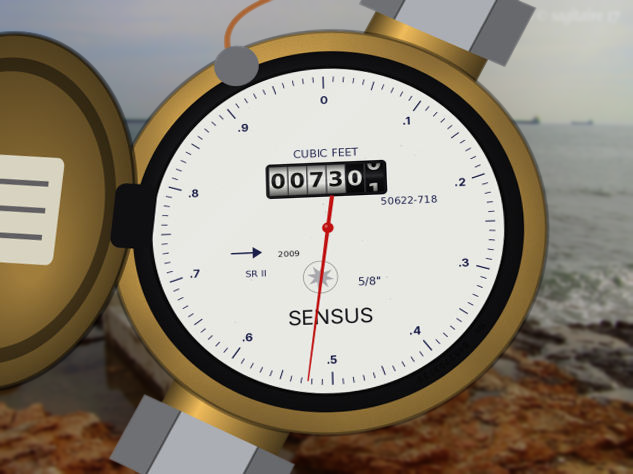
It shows 7300.52ft³
